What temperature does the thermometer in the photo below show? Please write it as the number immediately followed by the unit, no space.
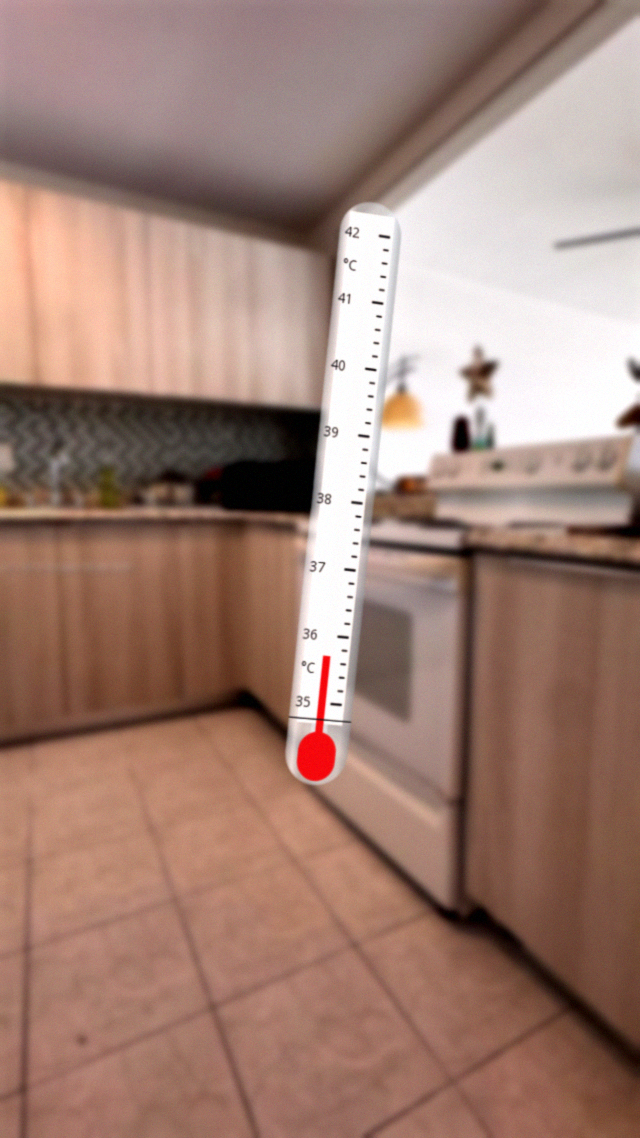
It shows 35.7°C
